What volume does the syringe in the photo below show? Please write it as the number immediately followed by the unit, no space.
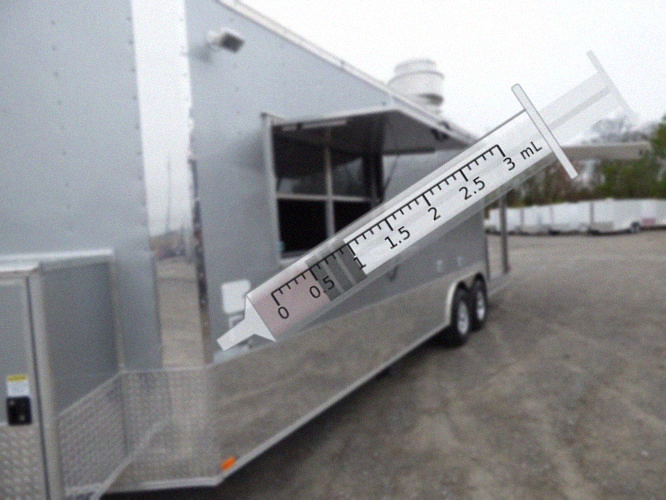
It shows 0.5mL
